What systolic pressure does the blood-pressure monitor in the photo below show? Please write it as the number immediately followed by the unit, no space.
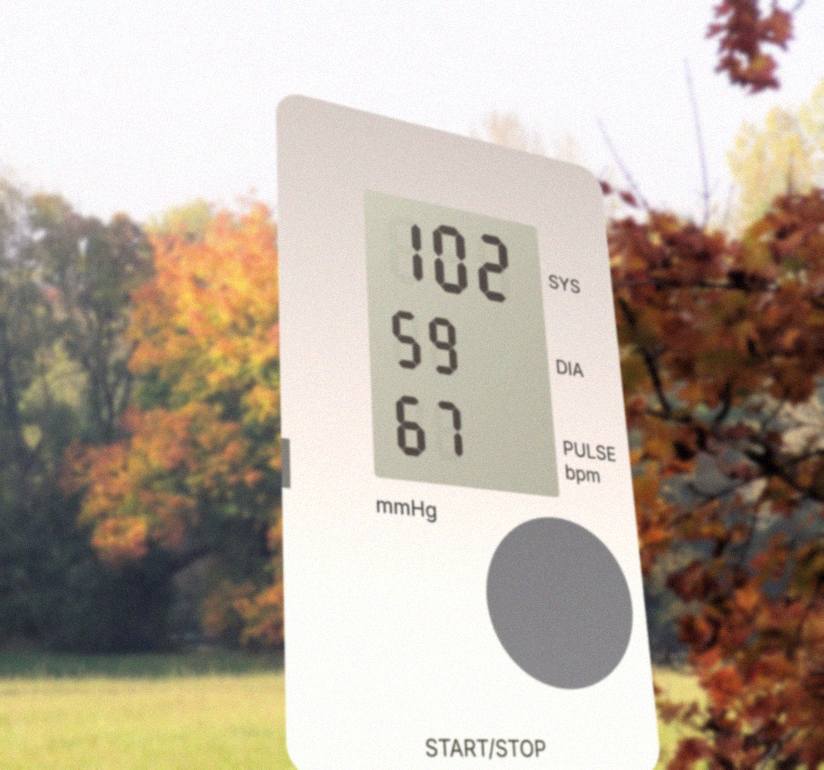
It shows 102mmHg
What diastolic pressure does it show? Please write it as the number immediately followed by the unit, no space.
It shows 59mmHg
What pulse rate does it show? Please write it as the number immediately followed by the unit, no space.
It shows 67bpm
